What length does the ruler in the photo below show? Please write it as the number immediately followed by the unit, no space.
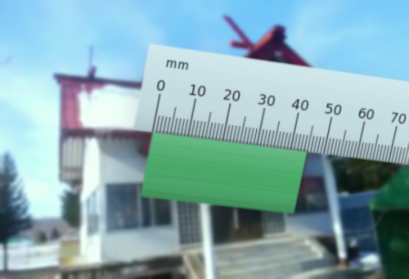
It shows 45mm
